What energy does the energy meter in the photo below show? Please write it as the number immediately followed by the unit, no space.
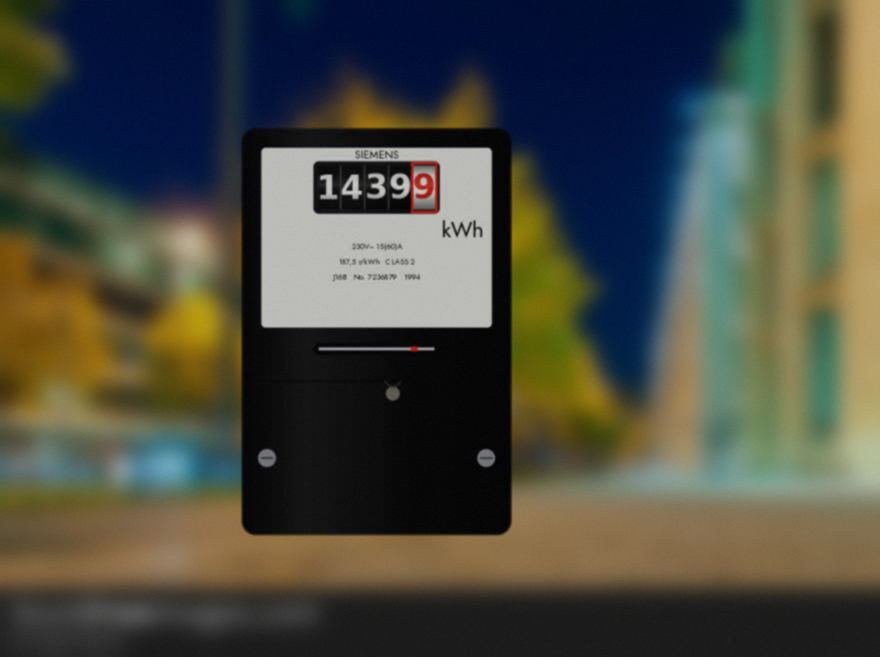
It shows 1439.9kWh
